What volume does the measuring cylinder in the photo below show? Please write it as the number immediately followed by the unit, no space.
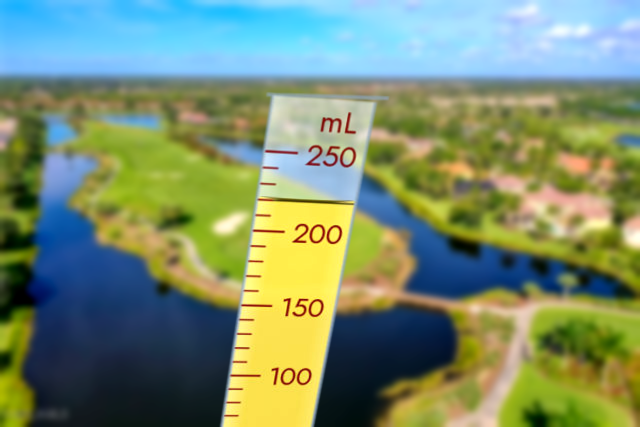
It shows 220mL
